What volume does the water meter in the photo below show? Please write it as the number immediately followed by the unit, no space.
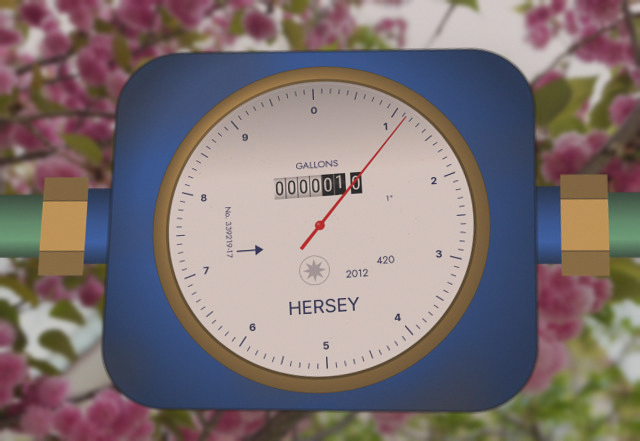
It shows 11.1gal
